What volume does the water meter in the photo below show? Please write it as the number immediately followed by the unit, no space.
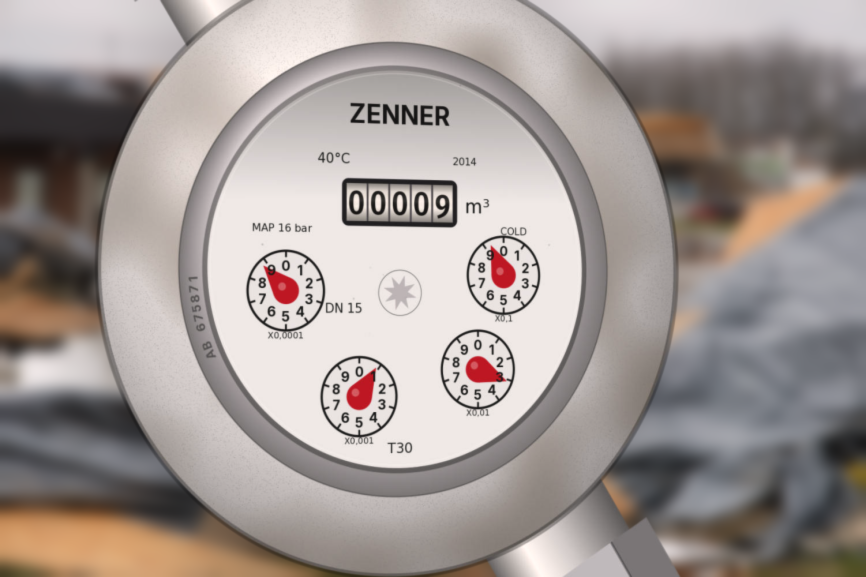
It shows 8.9308m³
